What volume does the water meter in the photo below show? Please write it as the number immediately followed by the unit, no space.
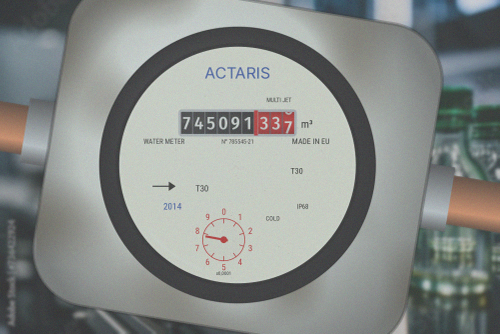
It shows 745091.3367m³
